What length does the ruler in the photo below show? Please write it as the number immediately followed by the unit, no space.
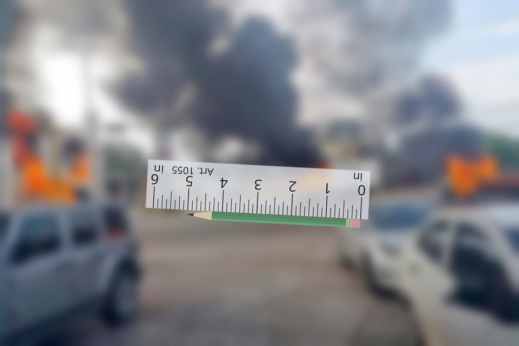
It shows 5in
